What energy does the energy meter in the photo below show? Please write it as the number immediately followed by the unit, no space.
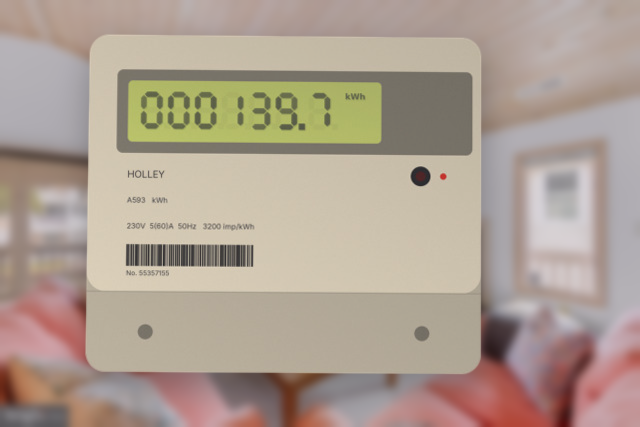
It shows 139.7kWh
